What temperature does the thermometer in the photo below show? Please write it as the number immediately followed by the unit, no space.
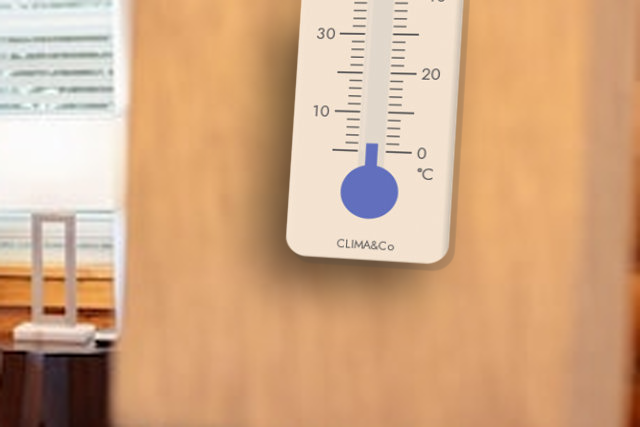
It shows 2°C
